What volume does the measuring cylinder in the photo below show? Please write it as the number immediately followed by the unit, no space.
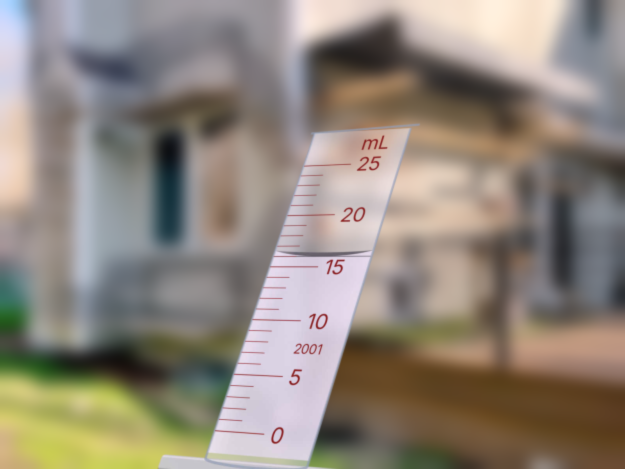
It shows 16mL
